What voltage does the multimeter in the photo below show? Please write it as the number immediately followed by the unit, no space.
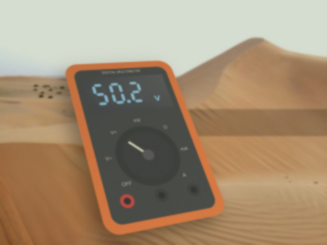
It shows 50.2V
